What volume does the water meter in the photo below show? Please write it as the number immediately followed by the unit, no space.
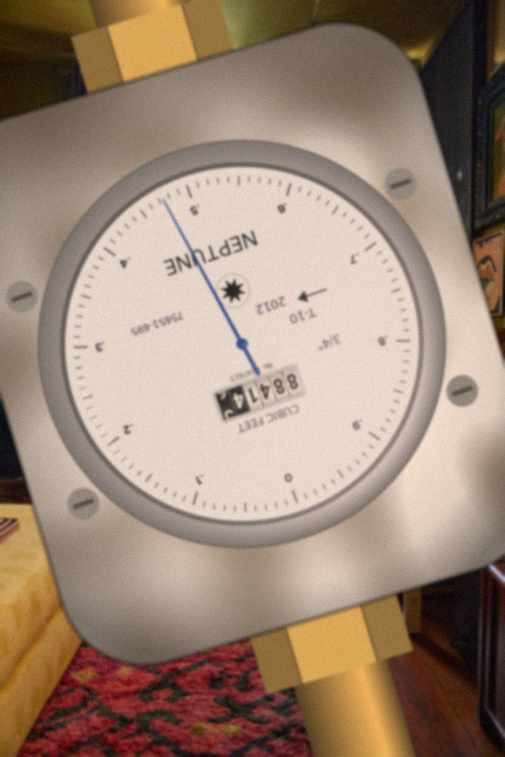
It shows 884145.47ft³
